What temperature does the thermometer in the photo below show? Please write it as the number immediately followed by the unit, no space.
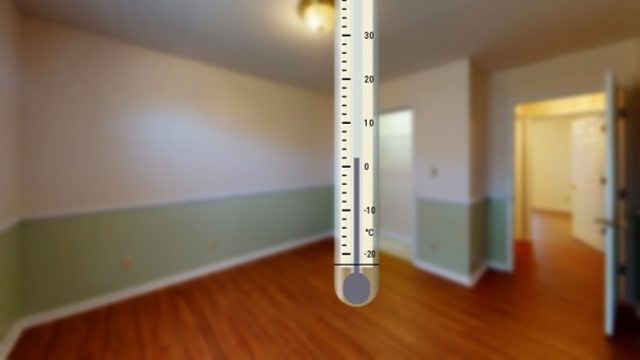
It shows 2°C
